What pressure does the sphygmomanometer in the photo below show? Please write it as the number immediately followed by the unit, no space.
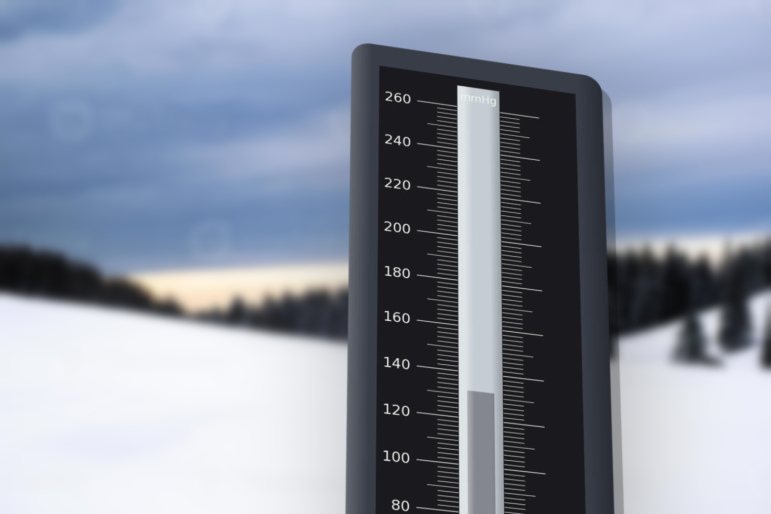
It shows 132mmHg
